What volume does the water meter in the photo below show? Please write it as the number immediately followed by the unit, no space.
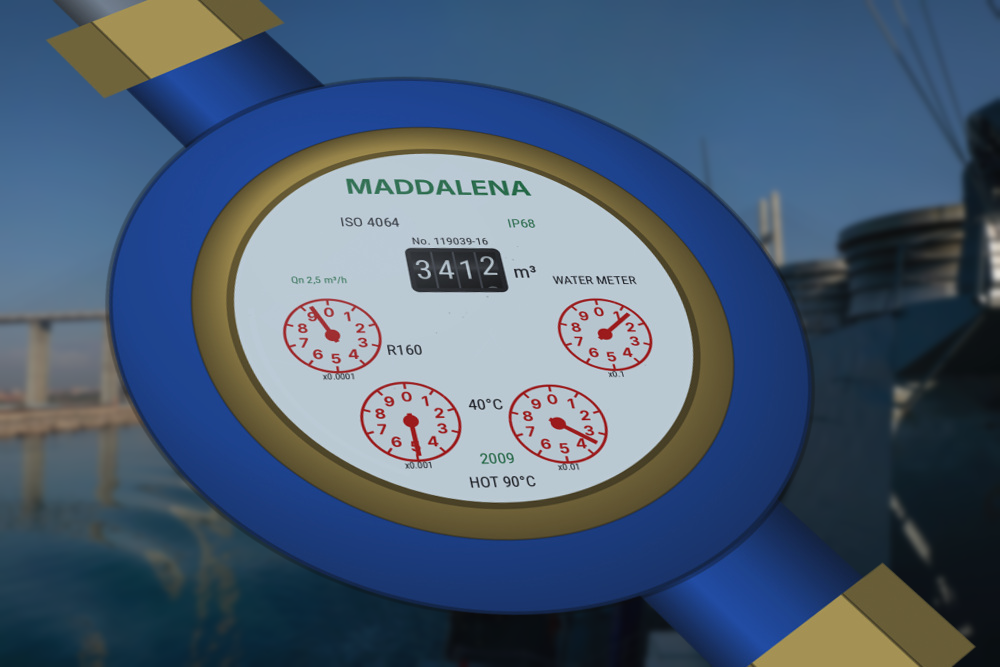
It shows 3412.1349m³
